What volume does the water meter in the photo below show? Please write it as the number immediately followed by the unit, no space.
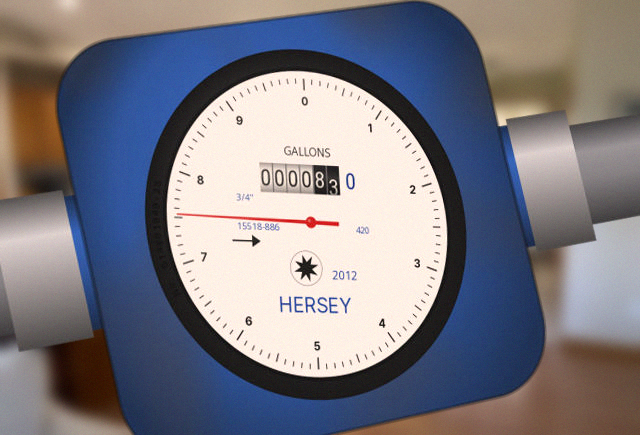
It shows 827.5gal
